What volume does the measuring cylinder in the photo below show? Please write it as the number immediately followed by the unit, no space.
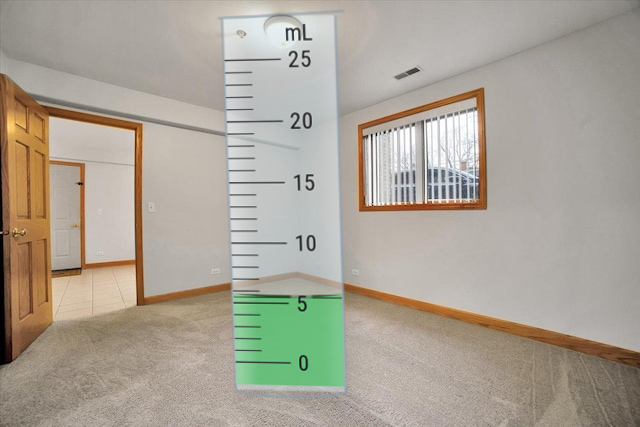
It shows 5.5mL
